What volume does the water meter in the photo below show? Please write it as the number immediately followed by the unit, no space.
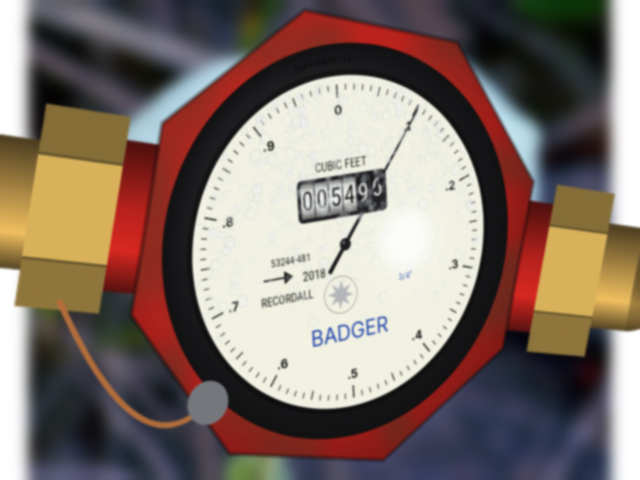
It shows 5496.10ft³
